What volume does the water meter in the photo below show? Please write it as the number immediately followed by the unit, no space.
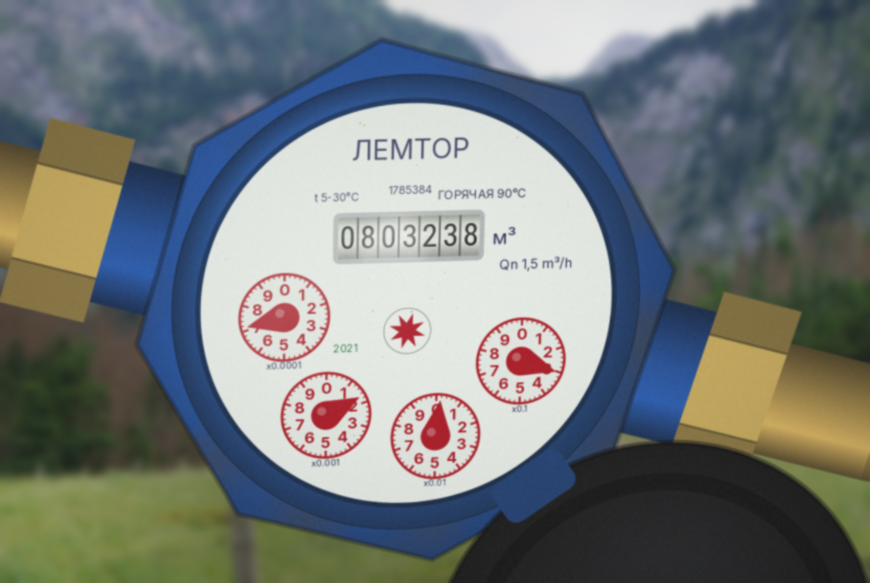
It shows 803238.3017m³
